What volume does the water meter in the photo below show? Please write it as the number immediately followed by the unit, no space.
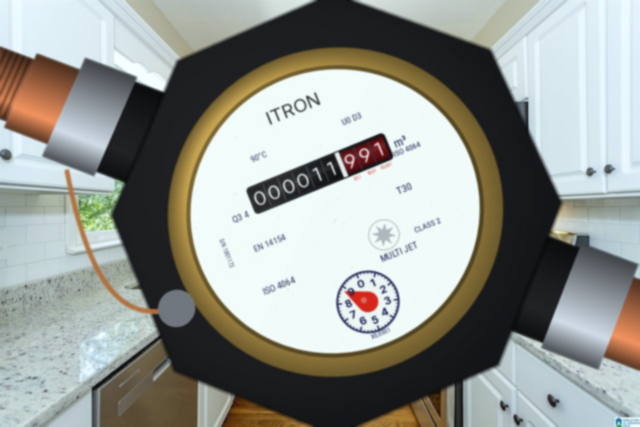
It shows 11.9918m³
